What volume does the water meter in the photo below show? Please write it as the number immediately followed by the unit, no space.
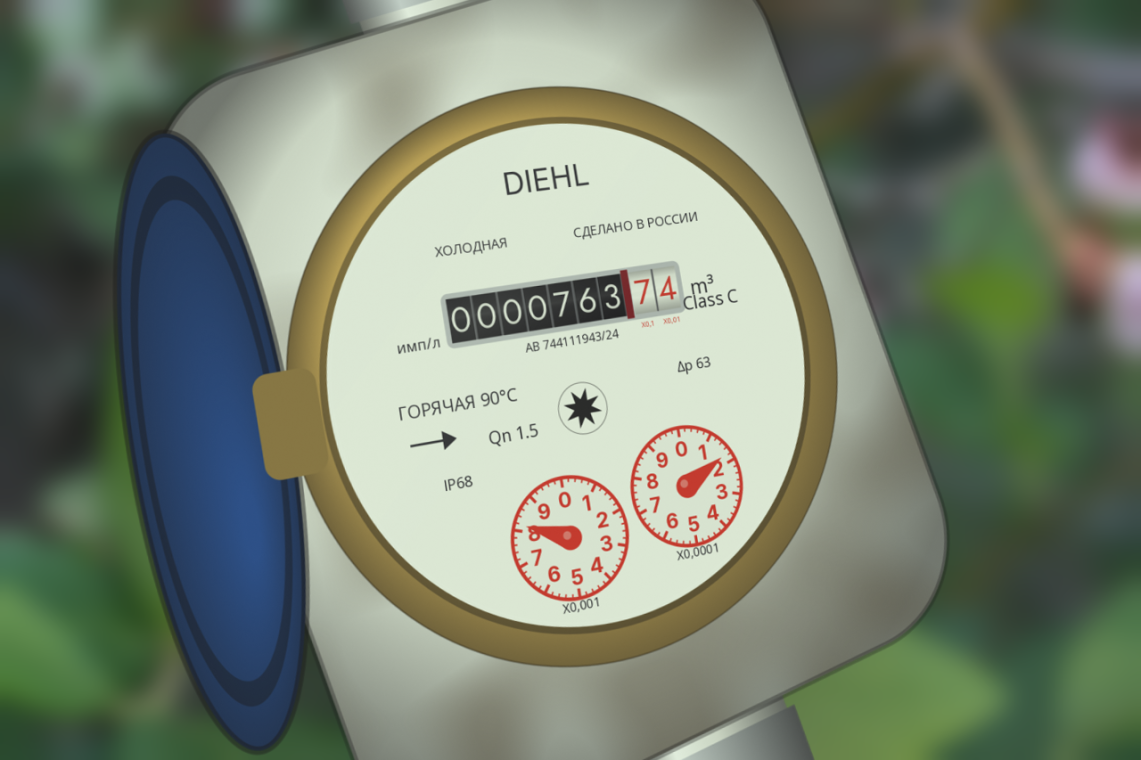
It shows 763.7481m³
